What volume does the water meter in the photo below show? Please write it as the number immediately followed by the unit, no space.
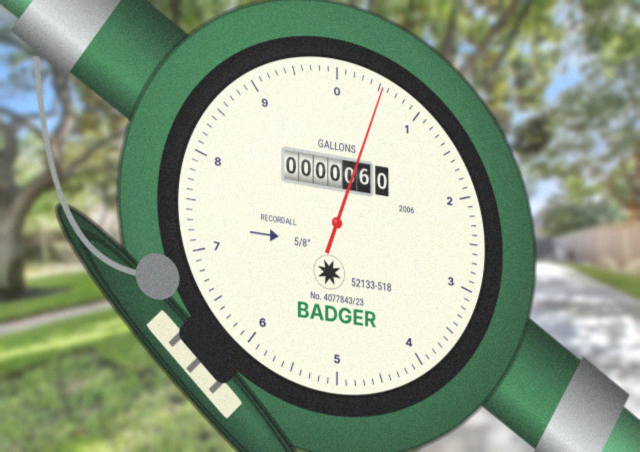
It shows 60.5gal
